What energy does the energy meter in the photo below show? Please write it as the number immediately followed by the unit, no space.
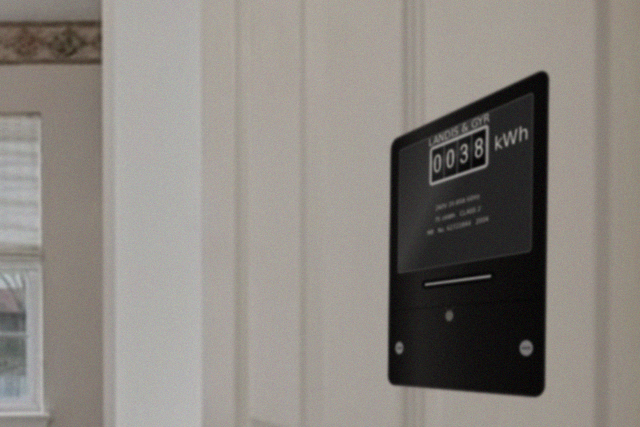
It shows 38kWh
